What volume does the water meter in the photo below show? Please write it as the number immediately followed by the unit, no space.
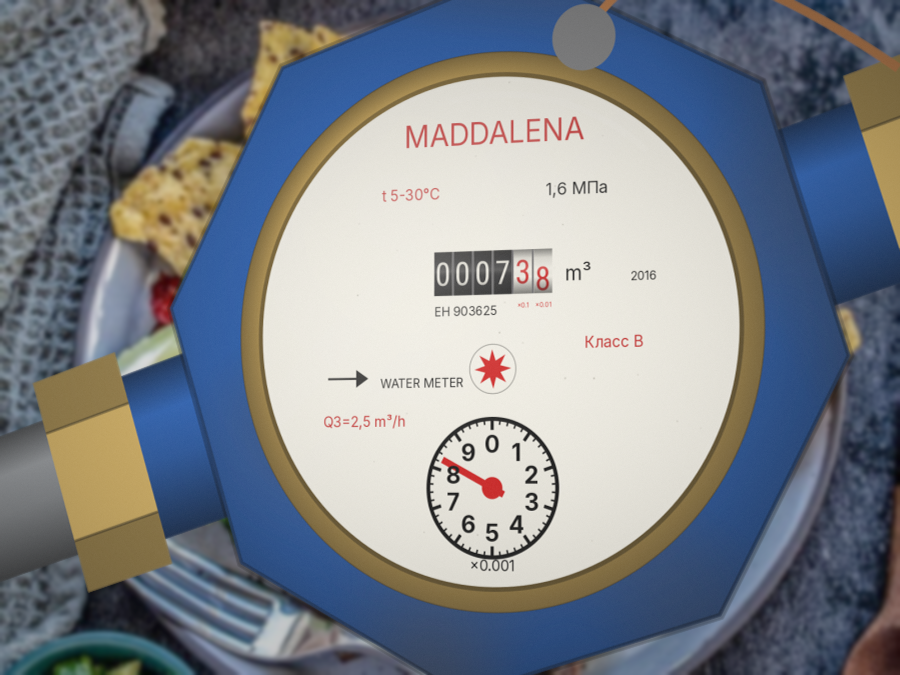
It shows 7.378m³
